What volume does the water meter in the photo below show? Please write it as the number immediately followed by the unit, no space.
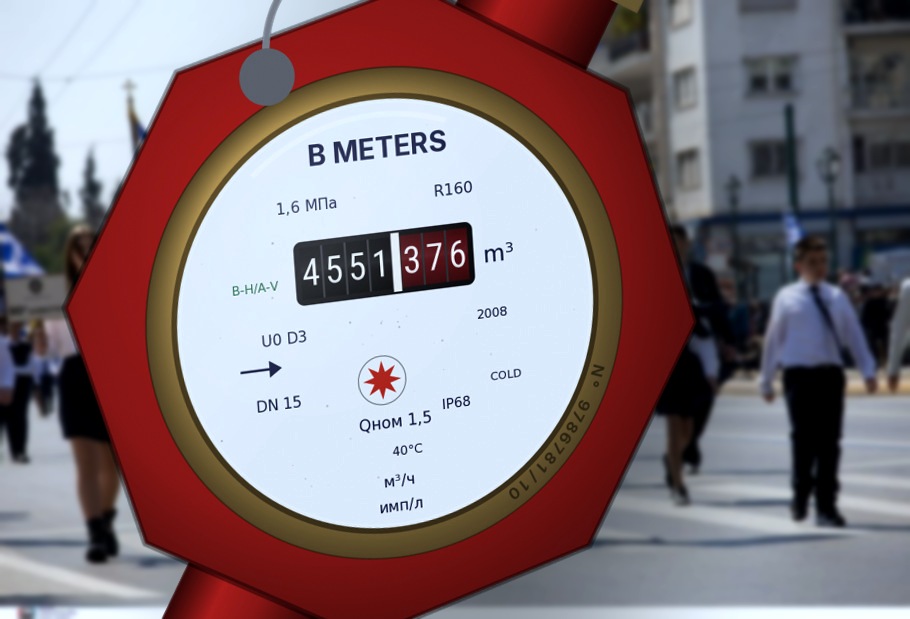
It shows 4551.376m³
